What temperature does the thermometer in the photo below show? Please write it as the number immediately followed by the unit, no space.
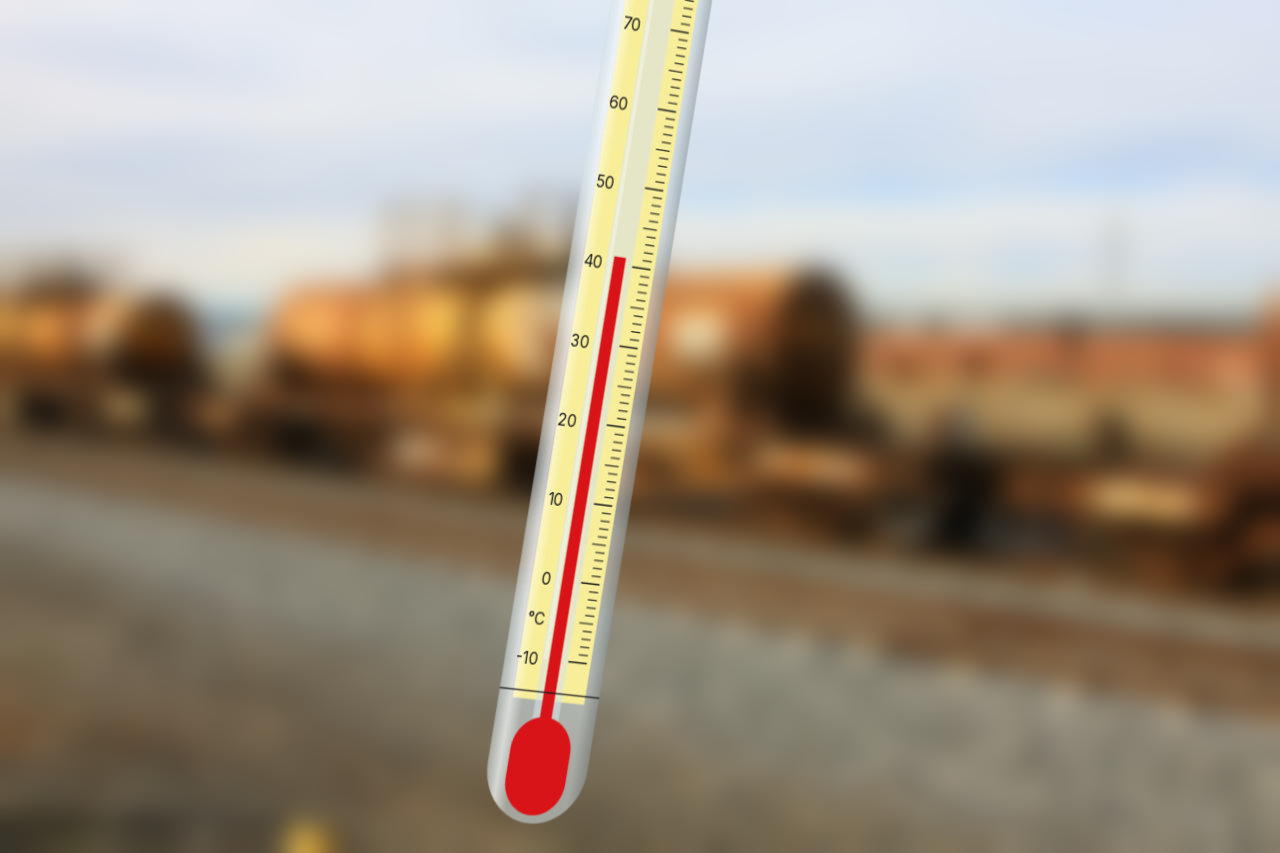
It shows 41°C
